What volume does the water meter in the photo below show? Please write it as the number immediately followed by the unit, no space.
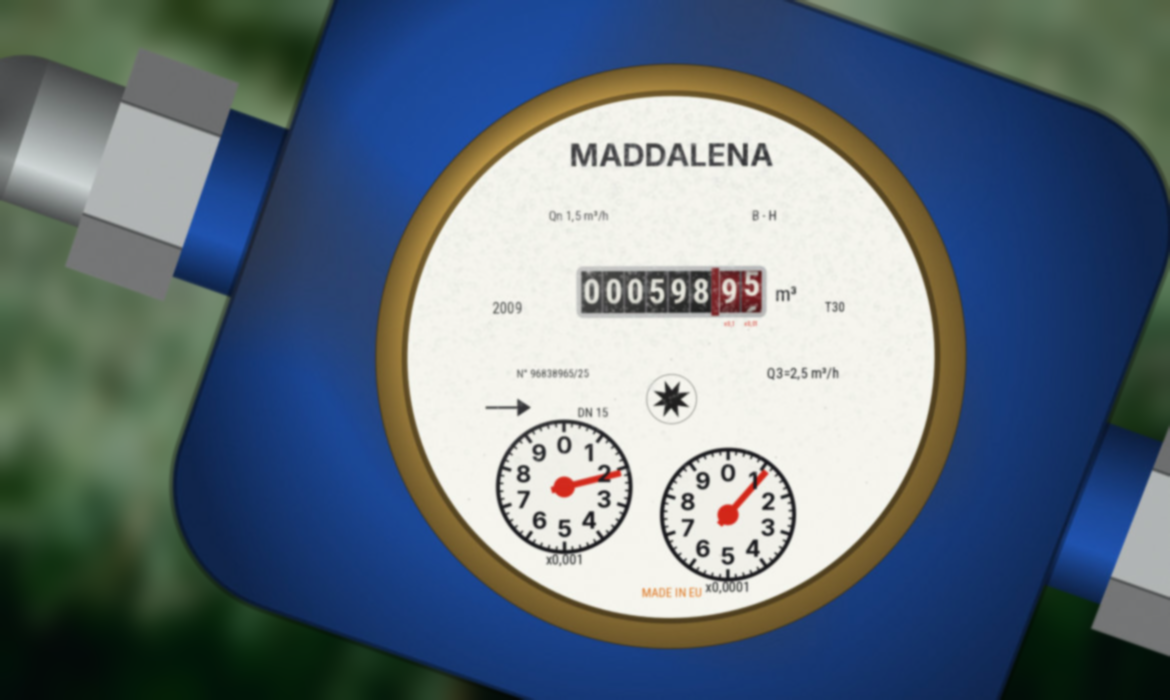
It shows 598.9521m³
